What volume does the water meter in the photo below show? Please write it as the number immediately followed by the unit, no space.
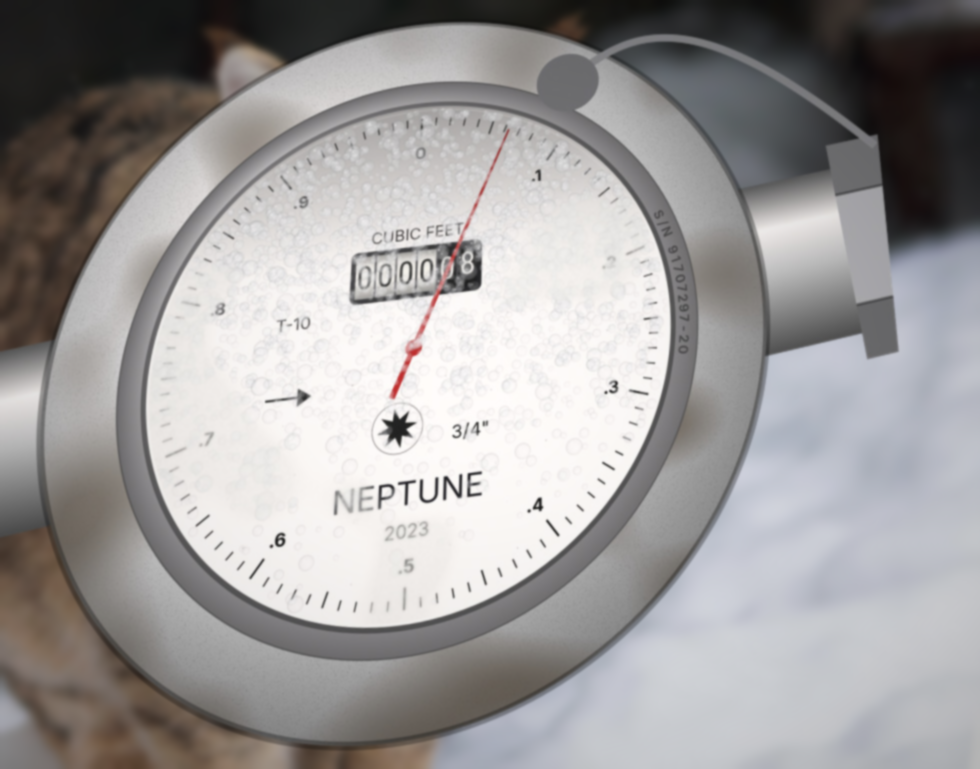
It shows 8.06ft³
